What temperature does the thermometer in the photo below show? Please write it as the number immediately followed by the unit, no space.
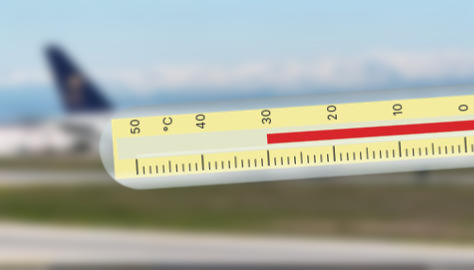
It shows 30°C
